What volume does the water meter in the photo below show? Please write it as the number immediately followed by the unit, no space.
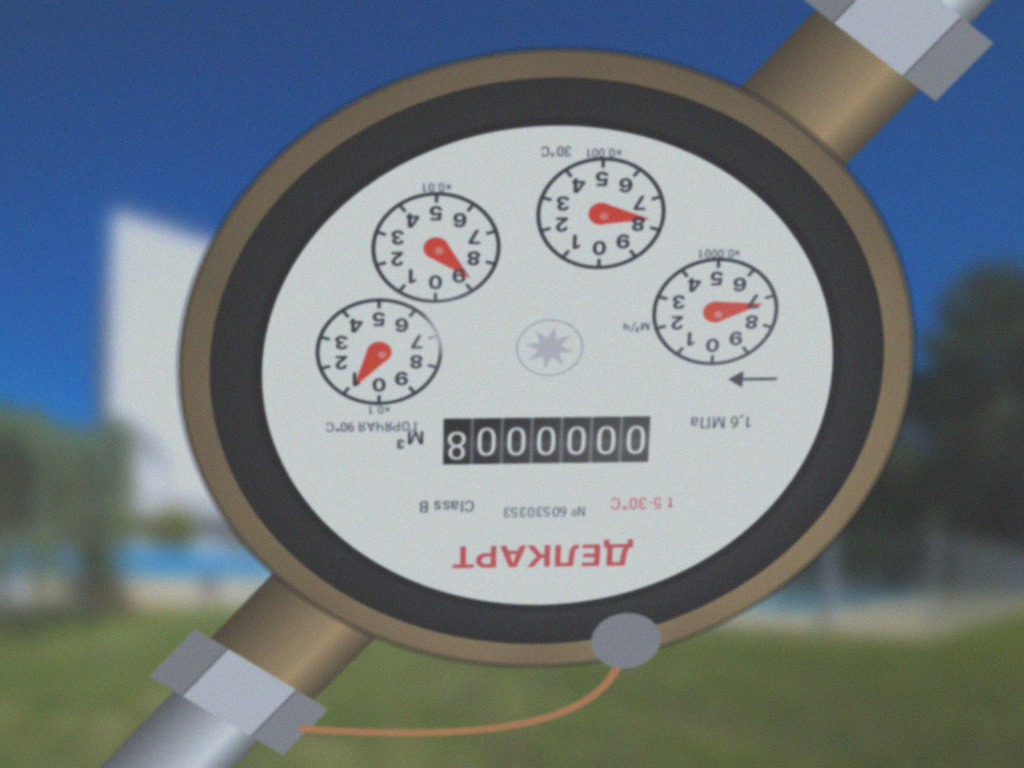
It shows 8.0877m³
